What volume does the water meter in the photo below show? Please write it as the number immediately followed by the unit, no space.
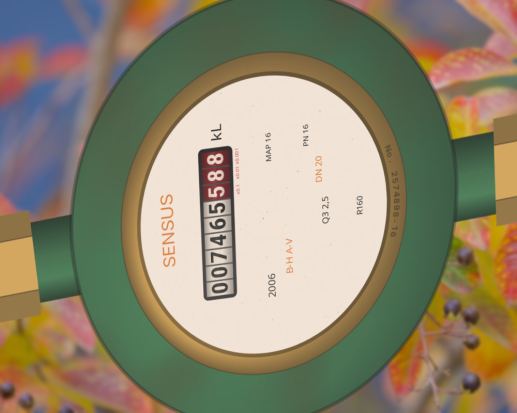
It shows 7465.588kL
